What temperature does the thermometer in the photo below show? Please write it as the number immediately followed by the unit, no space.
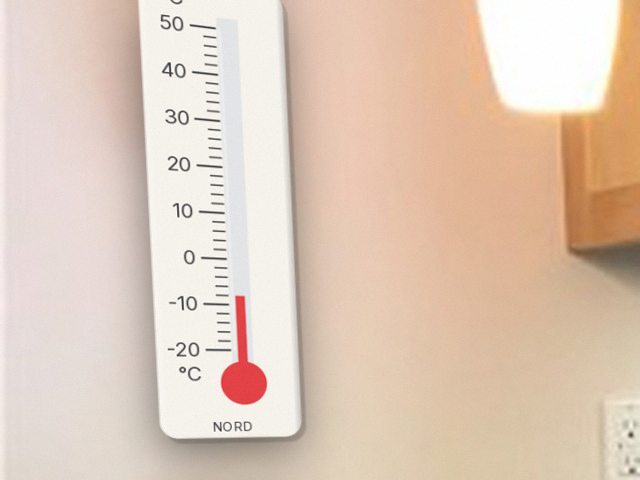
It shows -8°C
